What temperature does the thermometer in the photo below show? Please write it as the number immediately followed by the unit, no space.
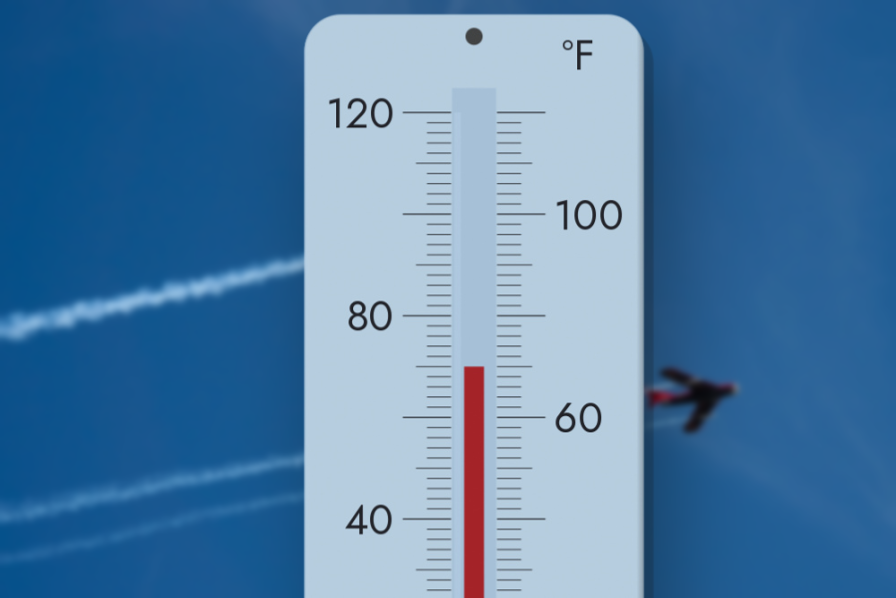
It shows 70°F
